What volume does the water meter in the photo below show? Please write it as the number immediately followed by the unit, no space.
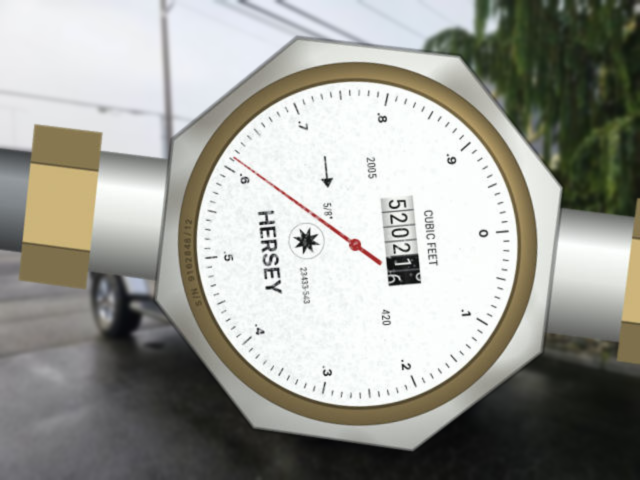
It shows 520215.61ft³
